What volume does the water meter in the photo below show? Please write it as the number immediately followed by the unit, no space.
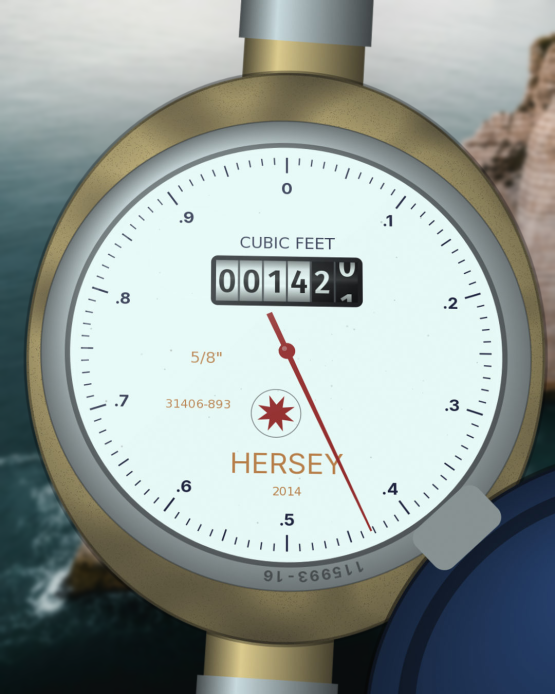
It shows 1420.43ft³
